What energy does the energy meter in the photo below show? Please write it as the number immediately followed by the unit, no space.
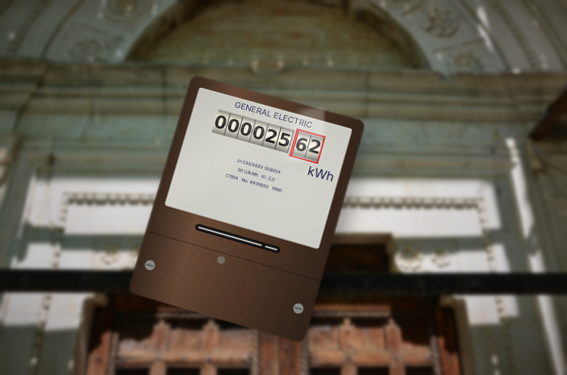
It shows 25.62kWh
